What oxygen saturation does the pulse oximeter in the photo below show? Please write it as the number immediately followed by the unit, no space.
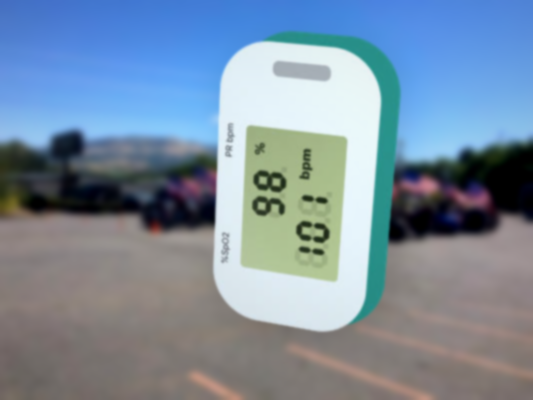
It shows 98%
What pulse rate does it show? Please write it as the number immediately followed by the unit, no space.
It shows 101bpm
